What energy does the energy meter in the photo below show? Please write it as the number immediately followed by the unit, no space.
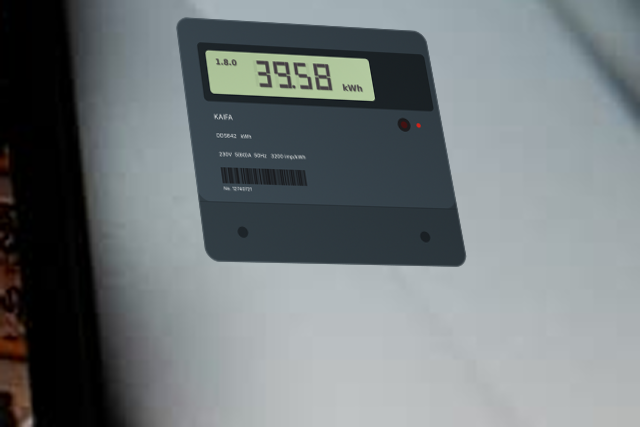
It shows 39.58kWh
